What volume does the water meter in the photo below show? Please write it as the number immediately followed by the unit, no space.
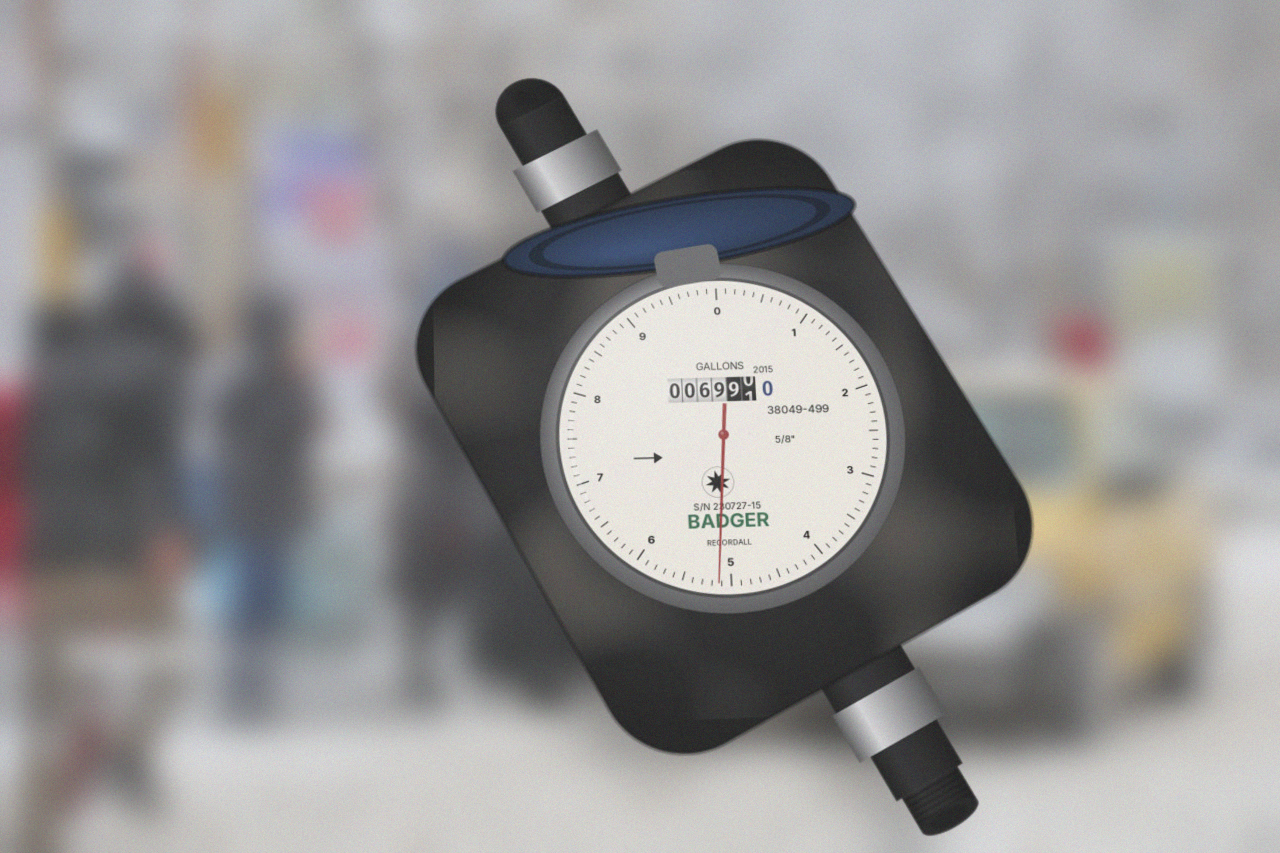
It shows 69905.1gal
